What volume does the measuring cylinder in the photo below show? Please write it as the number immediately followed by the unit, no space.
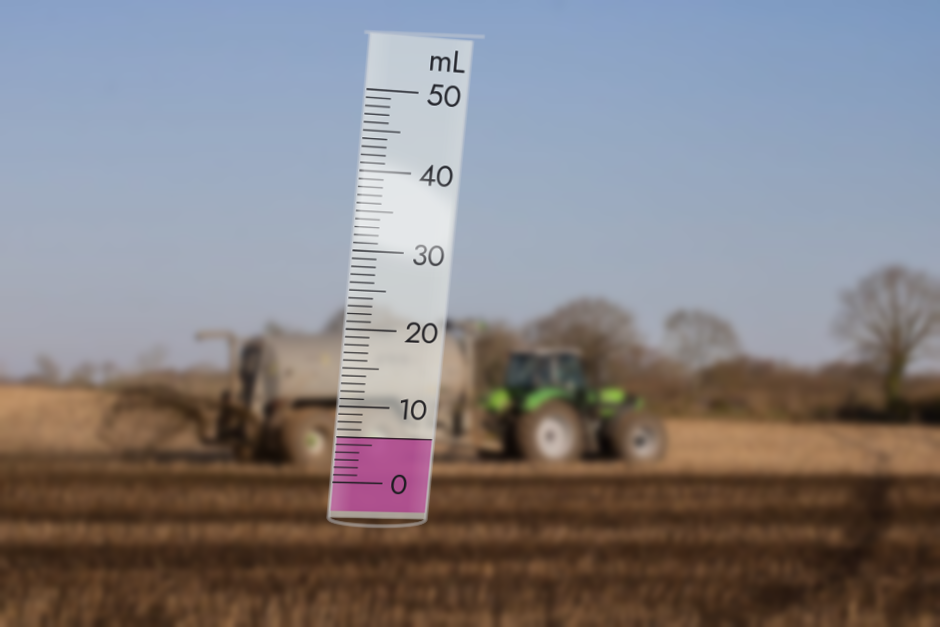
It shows 6mL
